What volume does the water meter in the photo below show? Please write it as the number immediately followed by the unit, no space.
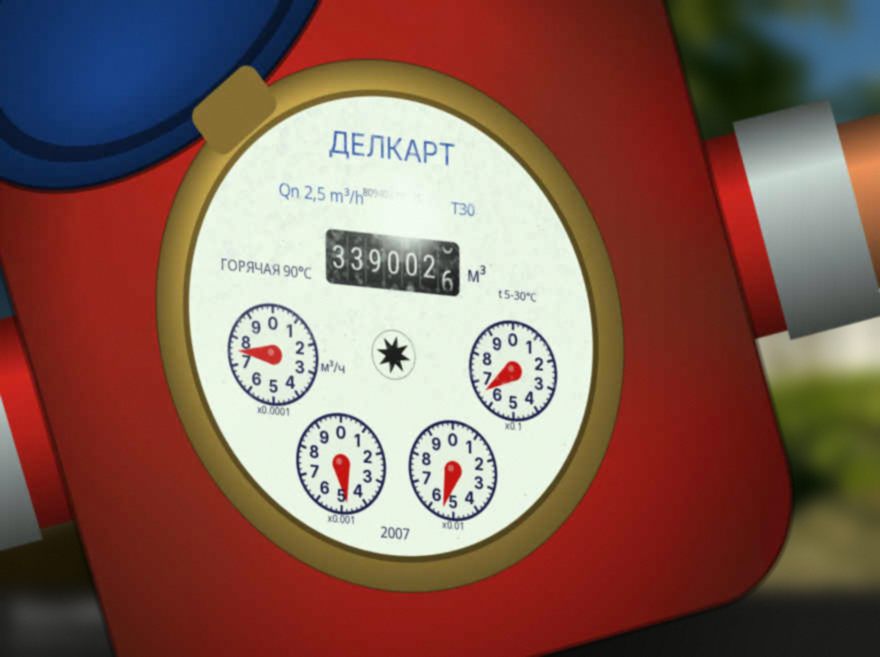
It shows 3390025.6547m³
